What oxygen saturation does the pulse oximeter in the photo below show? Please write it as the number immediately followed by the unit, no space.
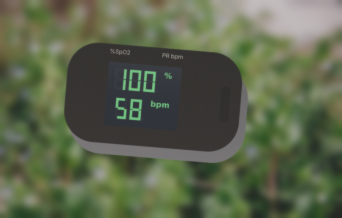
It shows 100%
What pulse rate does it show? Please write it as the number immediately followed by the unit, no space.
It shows 58bpm
